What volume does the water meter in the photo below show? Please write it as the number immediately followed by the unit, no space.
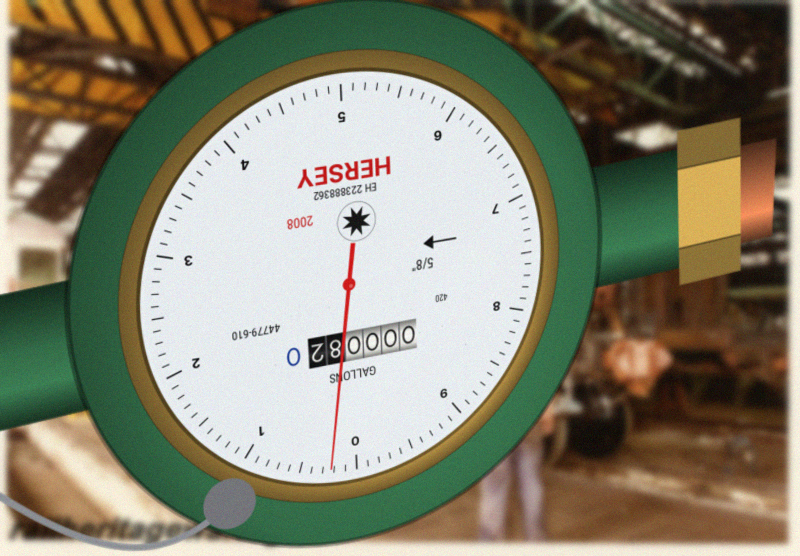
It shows 820.2gal
